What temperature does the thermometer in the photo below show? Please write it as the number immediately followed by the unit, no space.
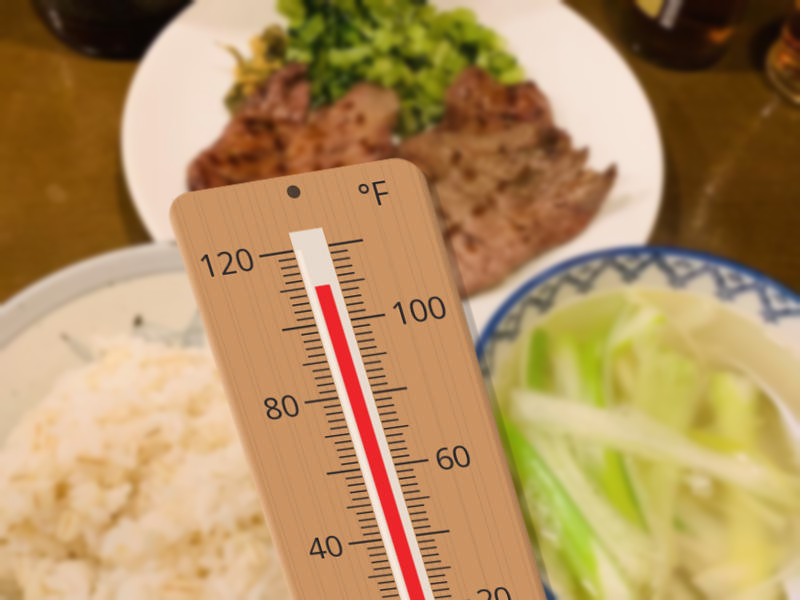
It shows 110°F
